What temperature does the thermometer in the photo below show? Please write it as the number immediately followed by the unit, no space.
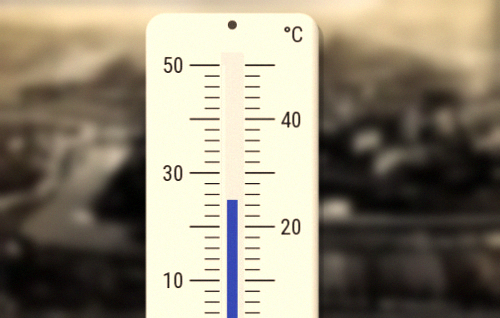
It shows 25°C
